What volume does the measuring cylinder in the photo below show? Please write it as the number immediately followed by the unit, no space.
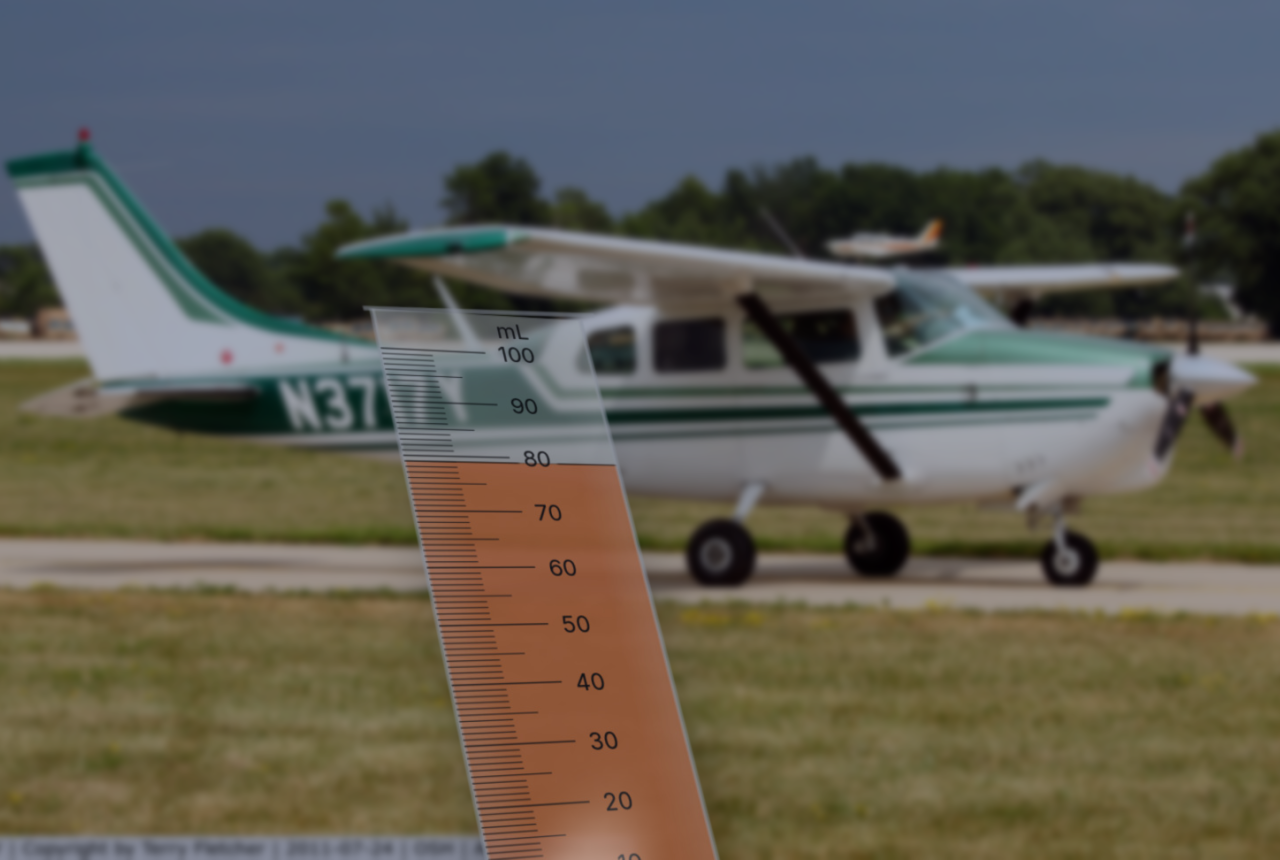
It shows 79mL
